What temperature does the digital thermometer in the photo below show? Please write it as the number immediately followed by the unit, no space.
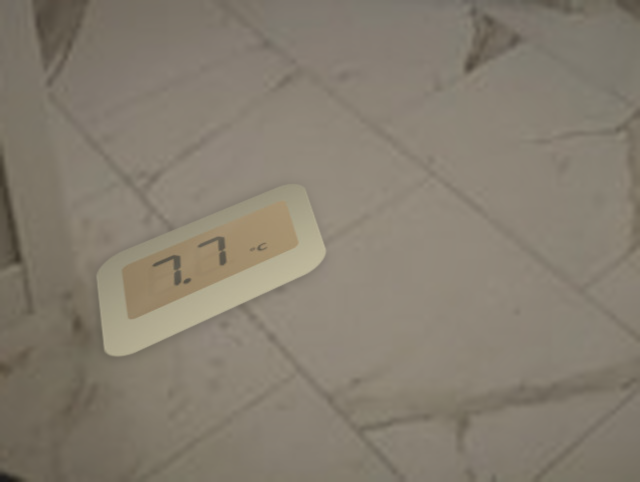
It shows 7.7°C
